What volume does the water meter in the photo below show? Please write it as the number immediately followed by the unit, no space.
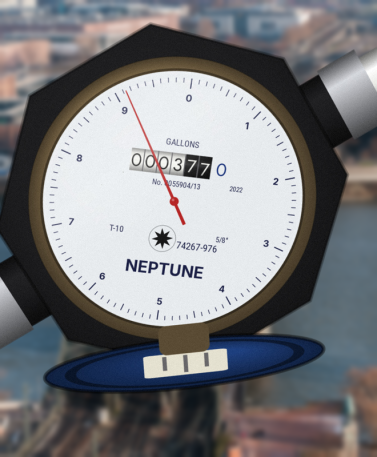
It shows 3769.1gal
